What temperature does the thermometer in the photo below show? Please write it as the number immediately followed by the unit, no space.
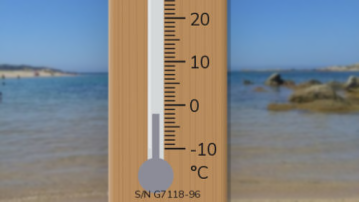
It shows -2°C
